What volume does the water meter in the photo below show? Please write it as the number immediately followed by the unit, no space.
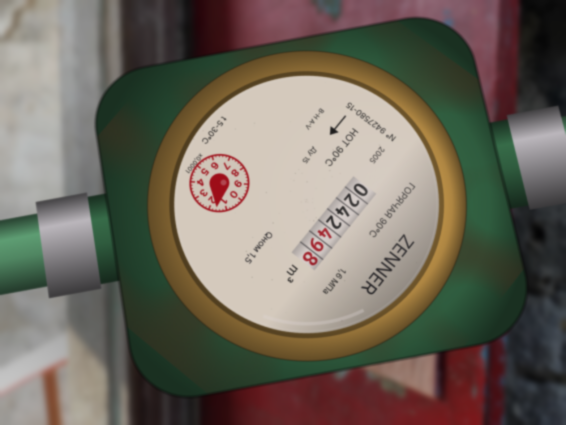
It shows 242.4981m³
